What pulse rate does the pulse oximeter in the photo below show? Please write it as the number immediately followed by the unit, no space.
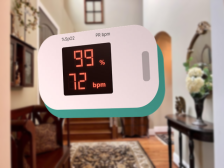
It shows 72bpm
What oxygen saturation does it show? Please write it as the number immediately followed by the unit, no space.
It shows 99%
